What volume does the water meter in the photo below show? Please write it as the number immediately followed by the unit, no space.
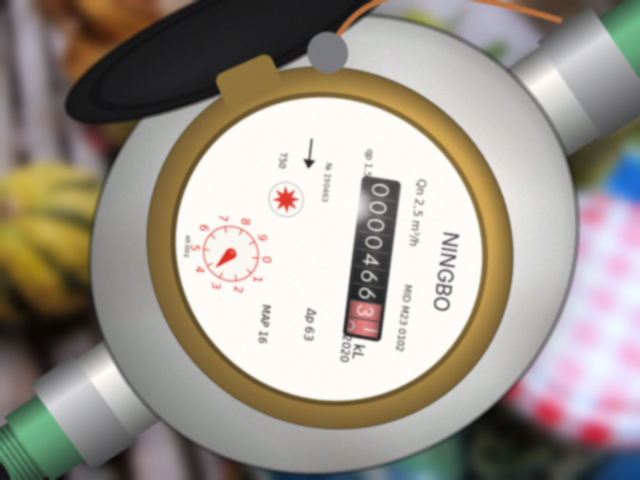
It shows 466.313kL
